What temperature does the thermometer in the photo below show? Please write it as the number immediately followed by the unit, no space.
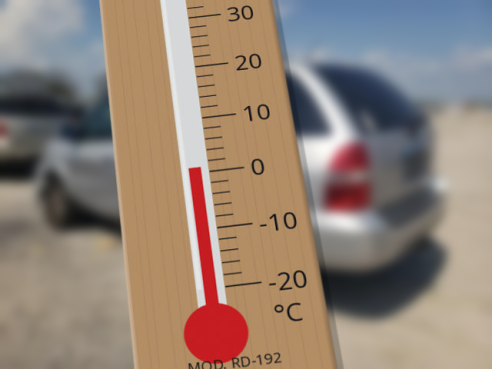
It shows 1°C
